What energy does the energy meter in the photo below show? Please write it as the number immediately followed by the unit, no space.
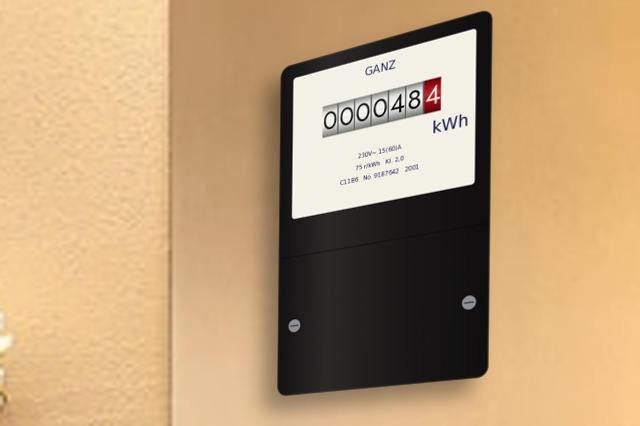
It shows 48.4kWh
